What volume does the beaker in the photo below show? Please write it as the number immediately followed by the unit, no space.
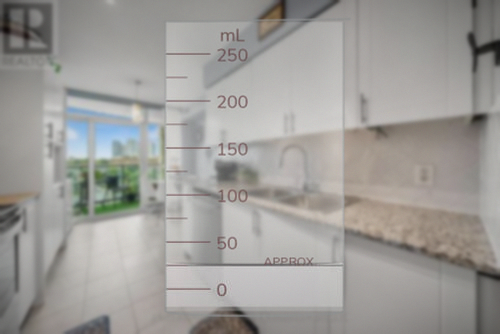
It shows 25mL
